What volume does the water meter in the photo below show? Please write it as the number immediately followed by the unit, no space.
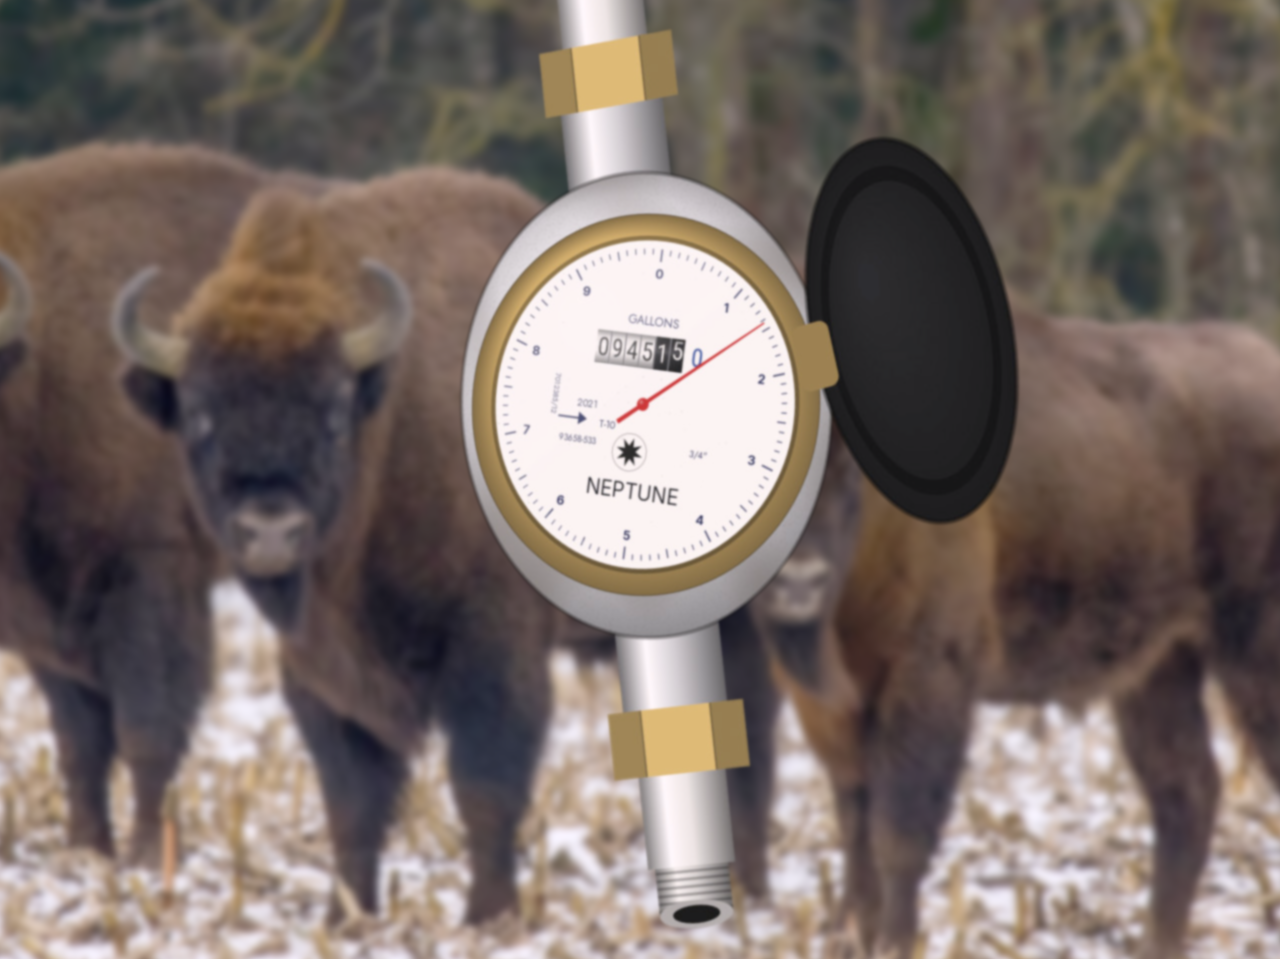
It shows 945151.4gal
